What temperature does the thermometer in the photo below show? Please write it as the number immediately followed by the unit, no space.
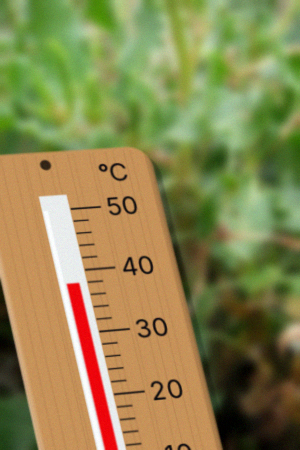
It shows 38°C
